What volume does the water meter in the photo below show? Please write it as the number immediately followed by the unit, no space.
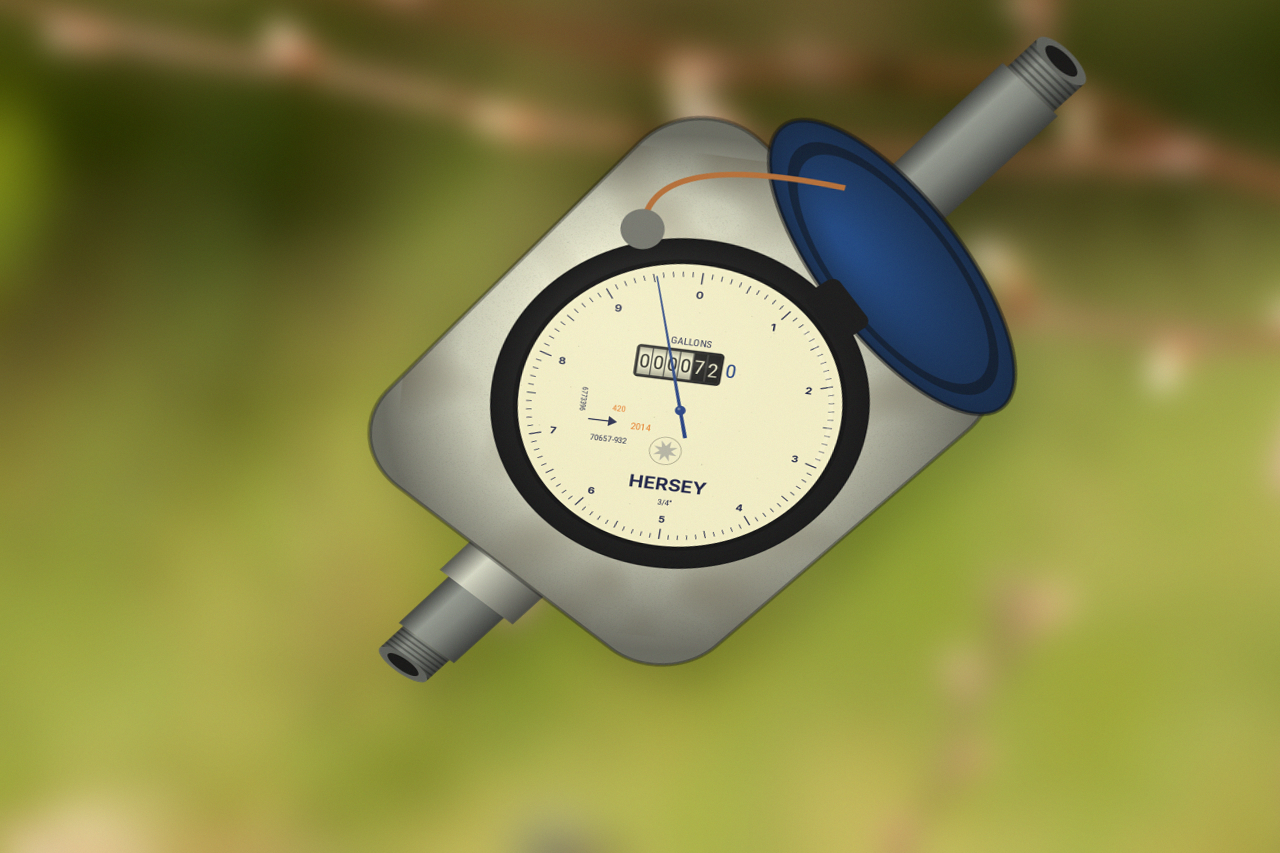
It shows 719.5gal
